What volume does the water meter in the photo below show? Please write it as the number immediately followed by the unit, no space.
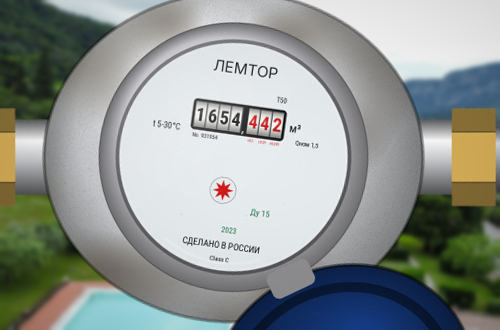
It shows 1654.442m³
